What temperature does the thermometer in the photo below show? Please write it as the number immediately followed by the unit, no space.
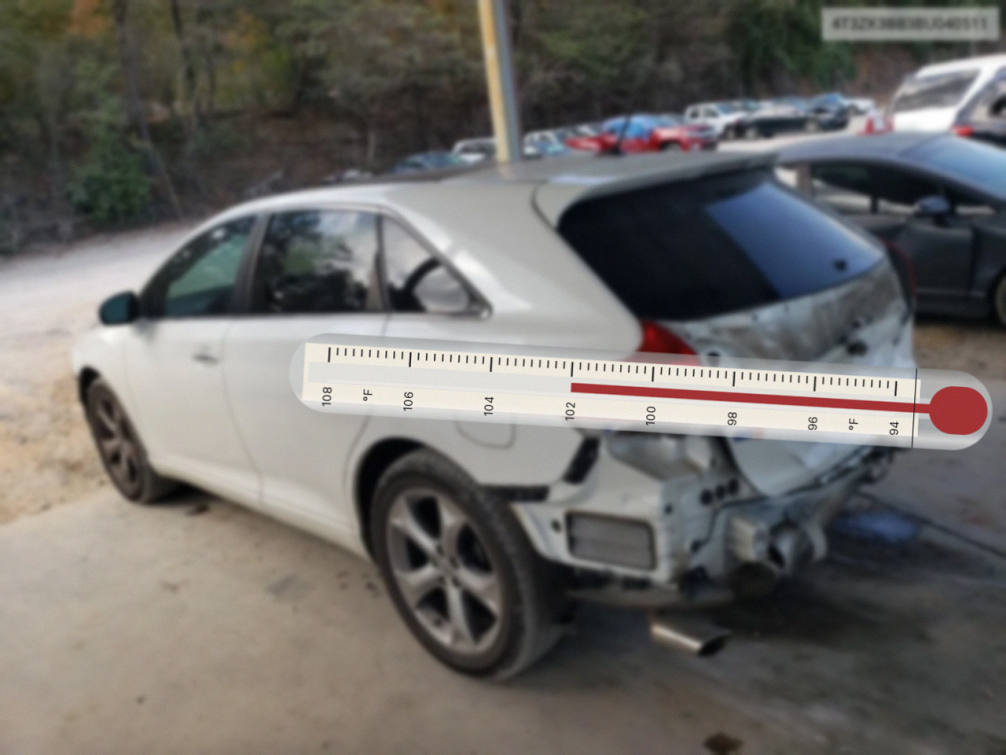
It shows 102°F
